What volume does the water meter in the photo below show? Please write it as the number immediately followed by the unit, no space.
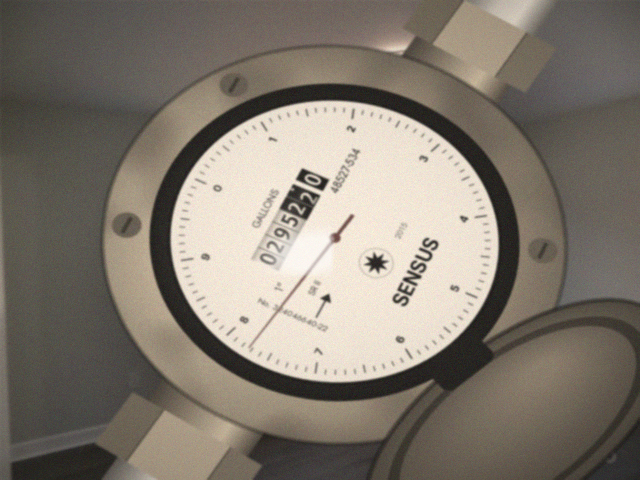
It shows 295217.7gal
